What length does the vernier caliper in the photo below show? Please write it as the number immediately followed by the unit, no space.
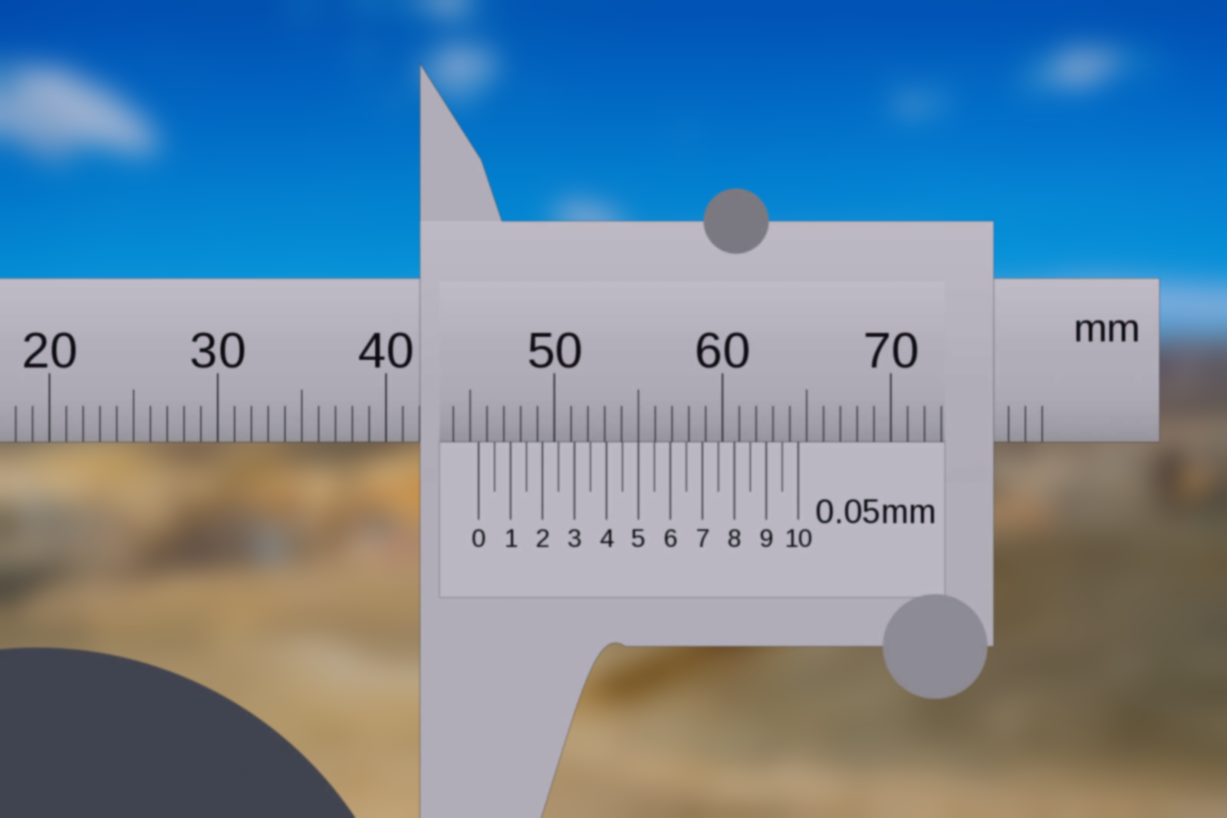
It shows 45.5mm
